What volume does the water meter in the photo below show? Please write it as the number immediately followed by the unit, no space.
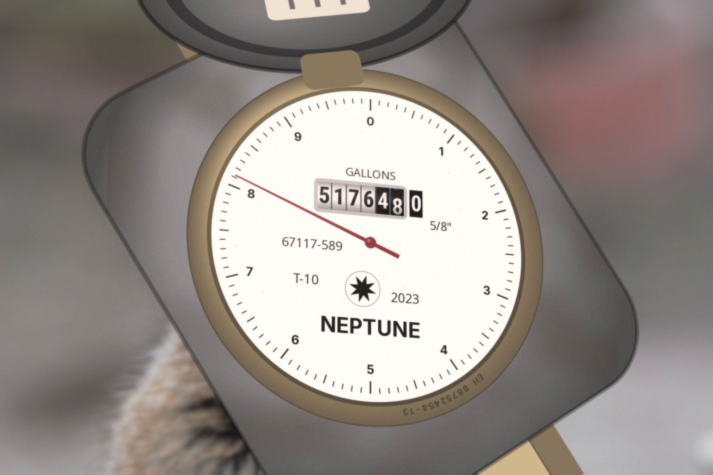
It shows 5176478.1gal
